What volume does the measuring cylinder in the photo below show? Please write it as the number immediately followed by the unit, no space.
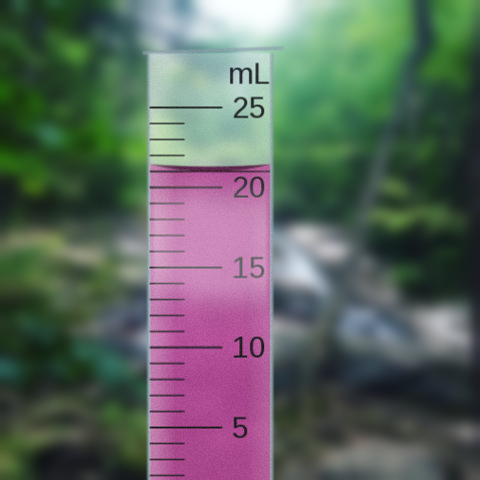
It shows 21mL
